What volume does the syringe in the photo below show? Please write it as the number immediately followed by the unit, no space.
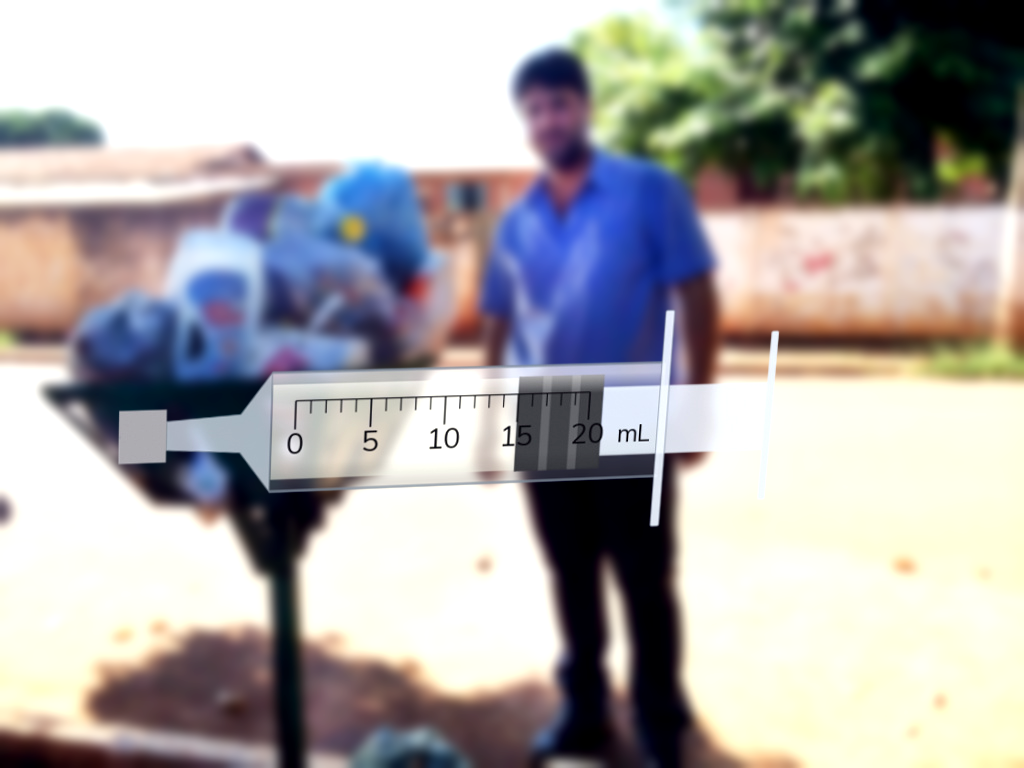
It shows 15mL
